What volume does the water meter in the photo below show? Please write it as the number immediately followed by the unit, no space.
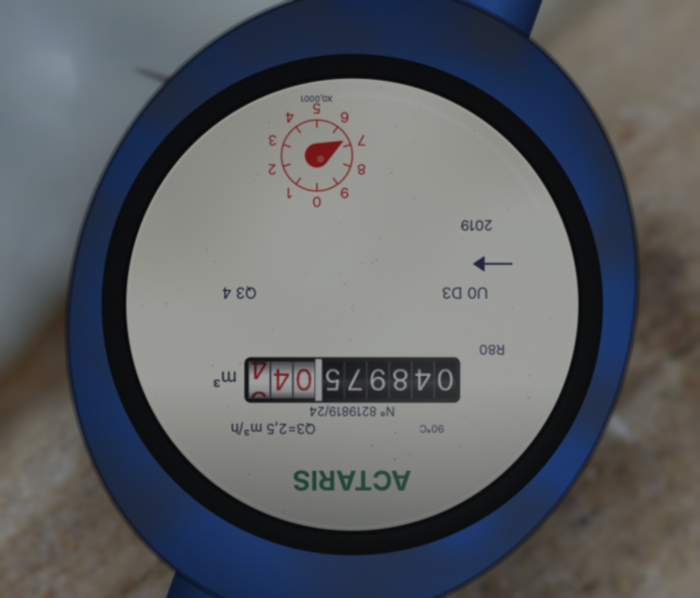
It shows 48975.0436m³
